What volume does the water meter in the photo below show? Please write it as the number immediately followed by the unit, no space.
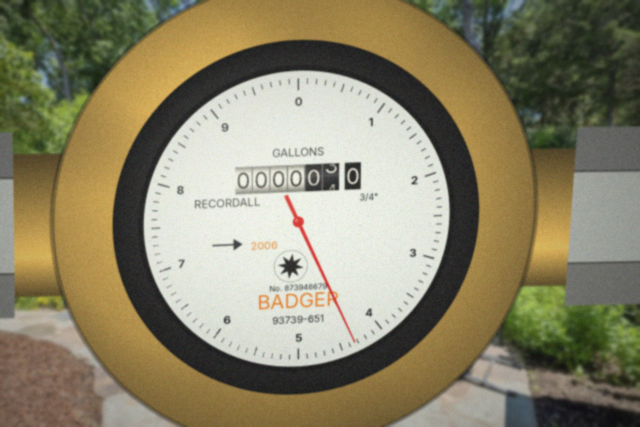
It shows 34.3gal
